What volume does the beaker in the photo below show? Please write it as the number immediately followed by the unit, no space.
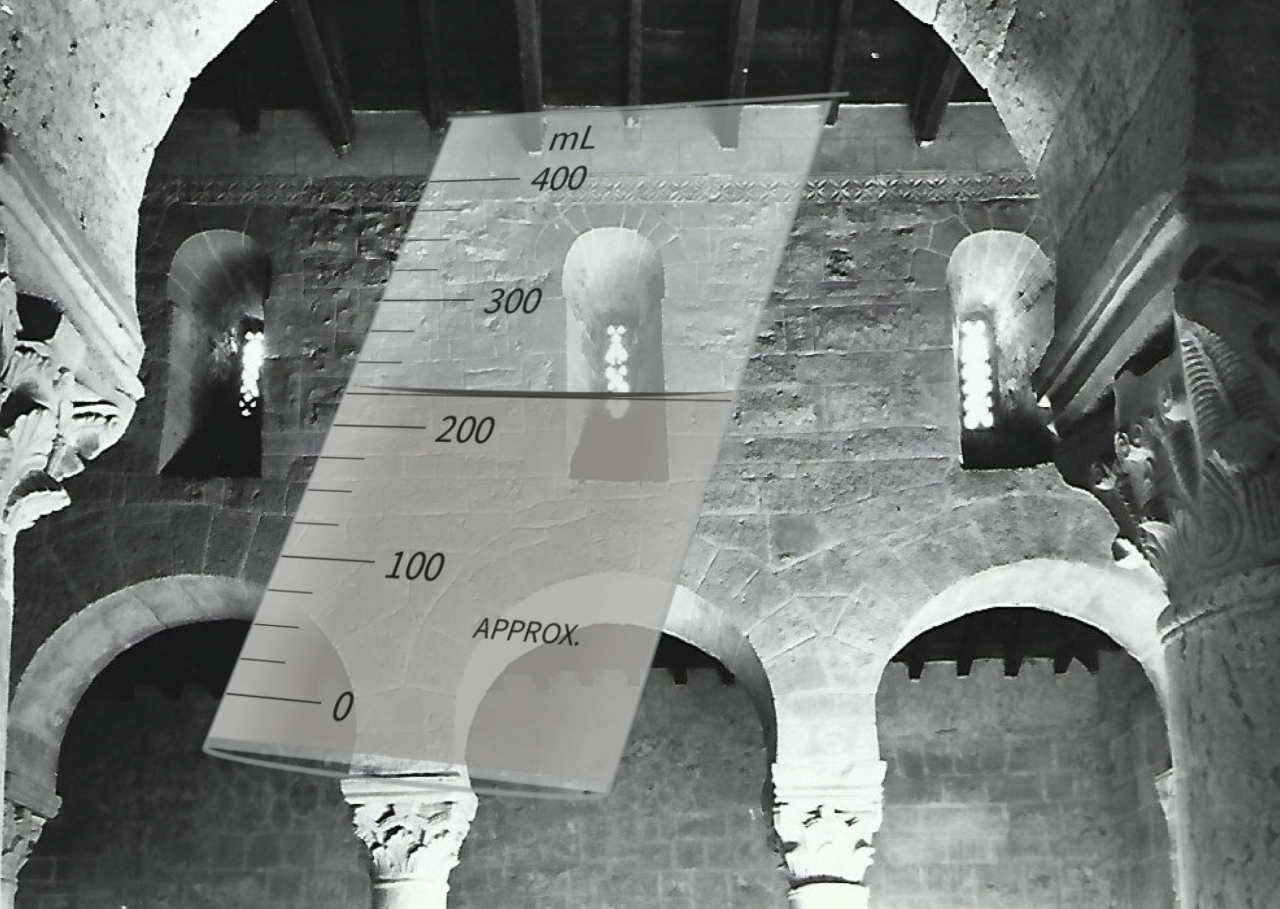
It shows 225mL
